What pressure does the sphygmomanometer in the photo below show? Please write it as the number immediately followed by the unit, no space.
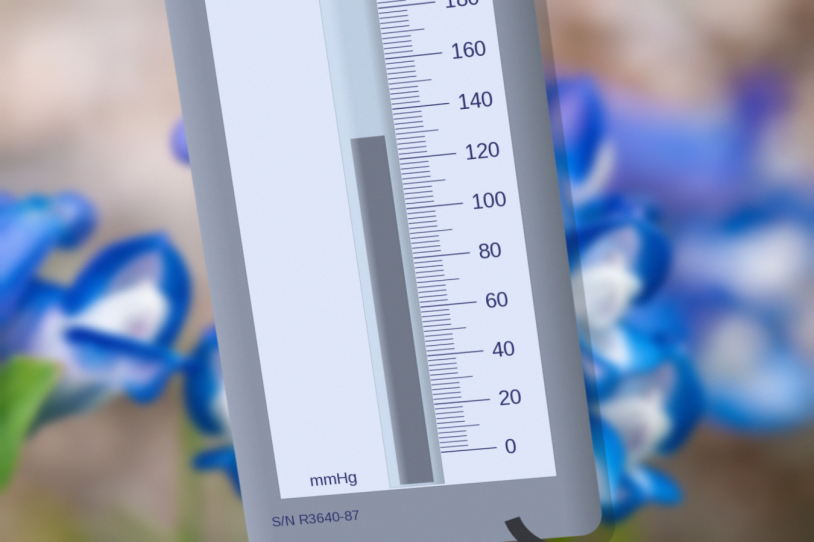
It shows 130mmHg
